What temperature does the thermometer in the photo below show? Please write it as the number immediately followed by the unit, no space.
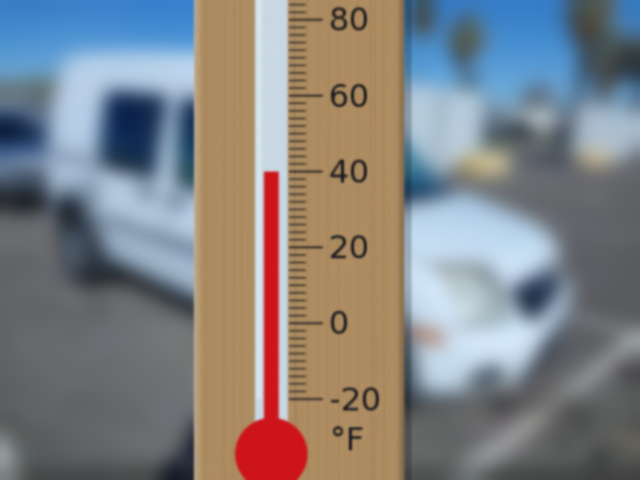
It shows 40°F
